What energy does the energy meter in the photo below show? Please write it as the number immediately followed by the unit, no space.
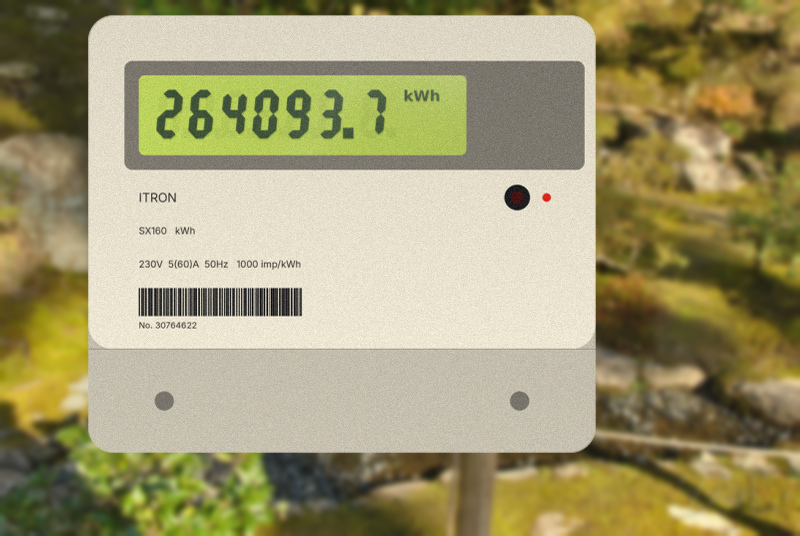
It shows 264093.7kWh
